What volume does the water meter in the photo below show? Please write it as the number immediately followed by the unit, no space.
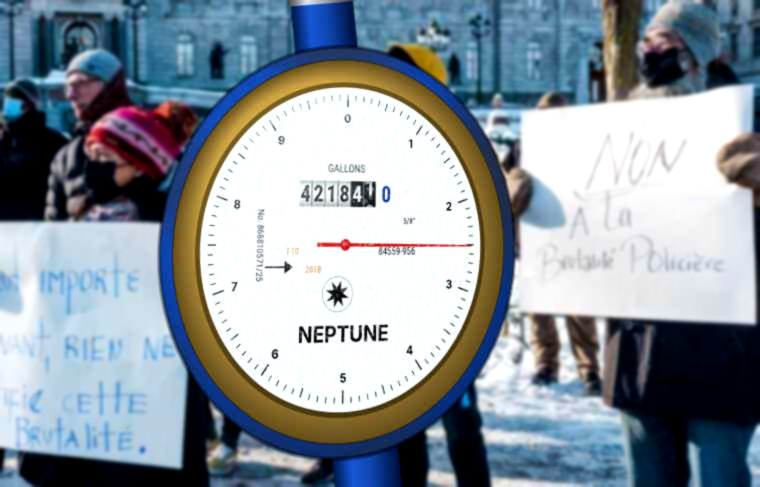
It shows 4218412.5gal
